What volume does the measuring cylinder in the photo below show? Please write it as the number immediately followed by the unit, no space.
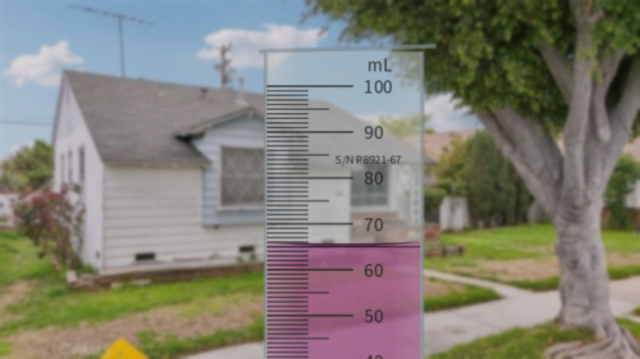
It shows 65mL
